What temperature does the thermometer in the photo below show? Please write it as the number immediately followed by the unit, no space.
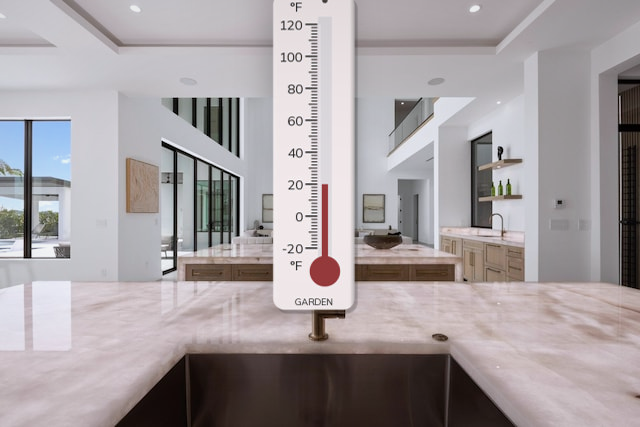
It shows 20°F
